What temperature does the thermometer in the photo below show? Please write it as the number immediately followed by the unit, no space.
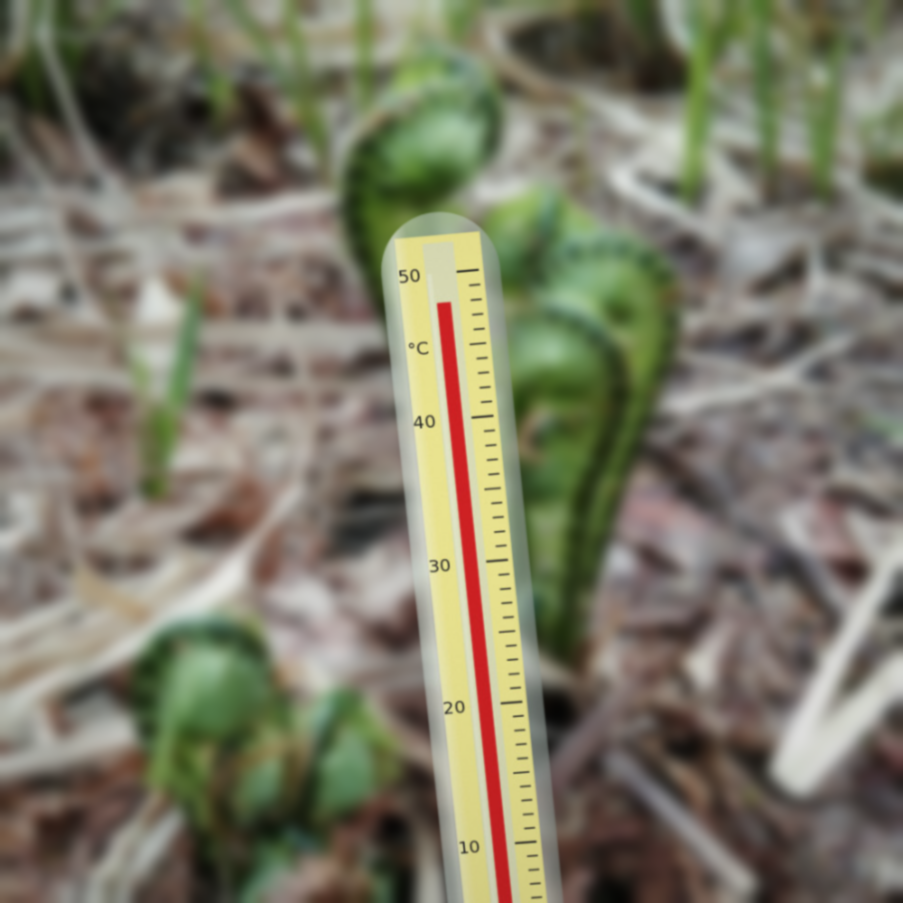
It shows 48°C
